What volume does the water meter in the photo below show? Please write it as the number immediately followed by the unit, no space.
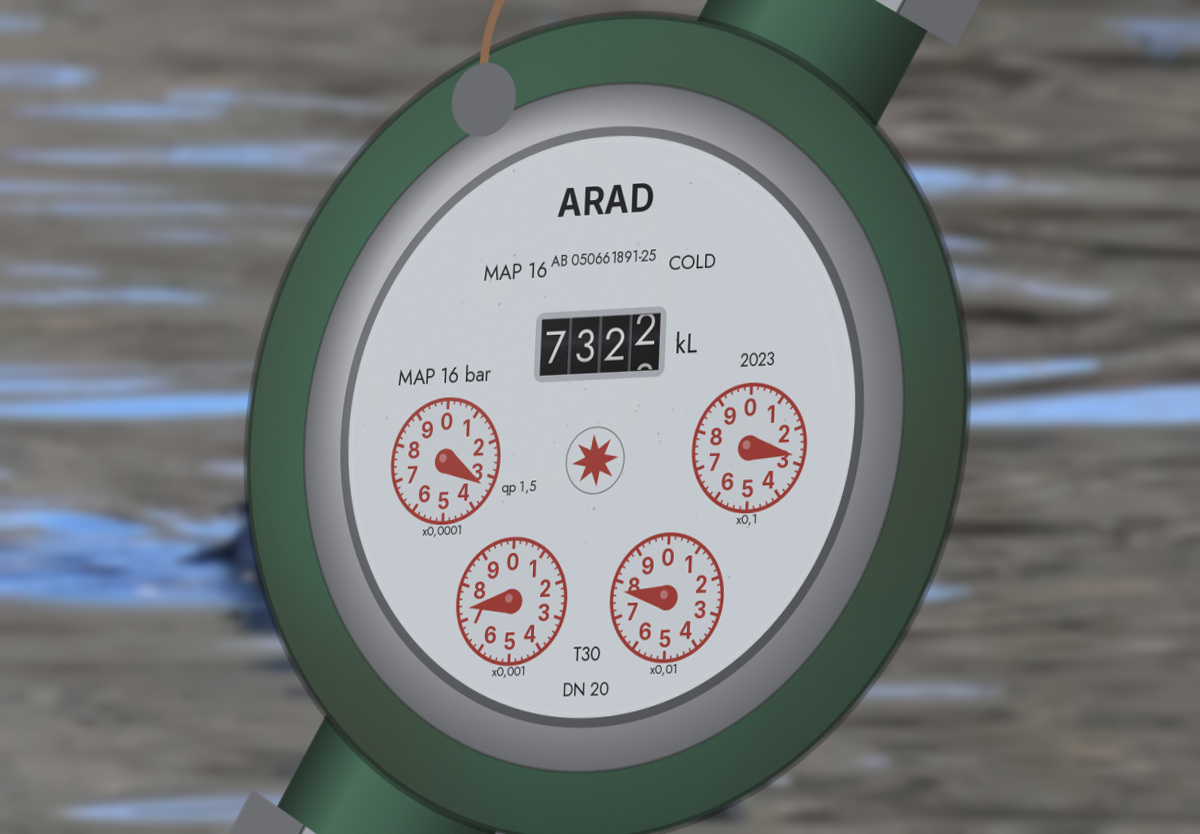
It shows 7322.2773kL
